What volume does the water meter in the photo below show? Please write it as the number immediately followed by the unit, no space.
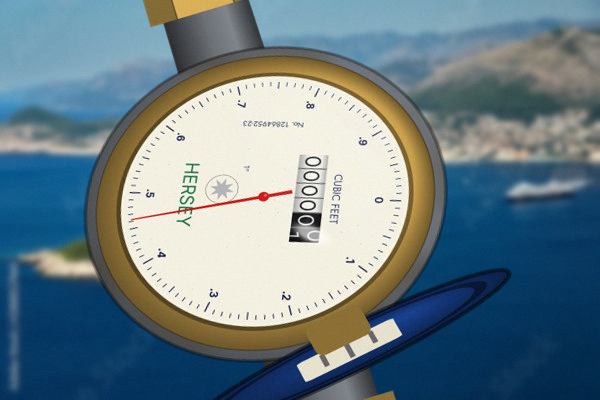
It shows 0.46ft³
